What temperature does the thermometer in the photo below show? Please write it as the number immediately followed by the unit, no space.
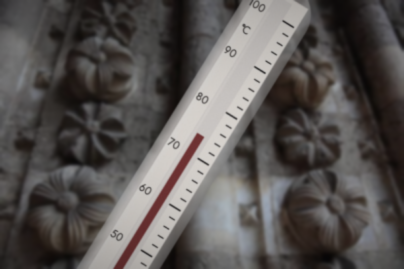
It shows 74°C
